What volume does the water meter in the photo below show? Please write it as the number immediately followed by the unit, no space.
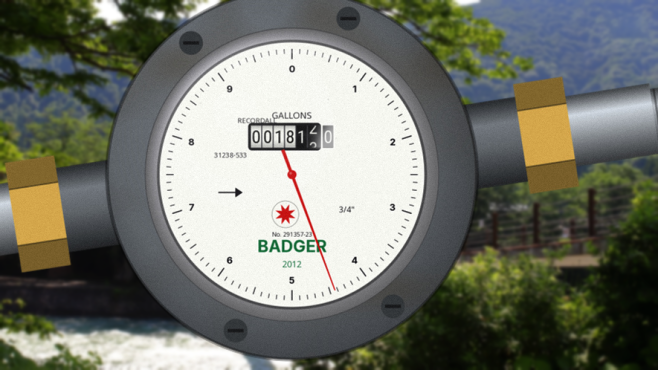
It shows 18124.4gal
